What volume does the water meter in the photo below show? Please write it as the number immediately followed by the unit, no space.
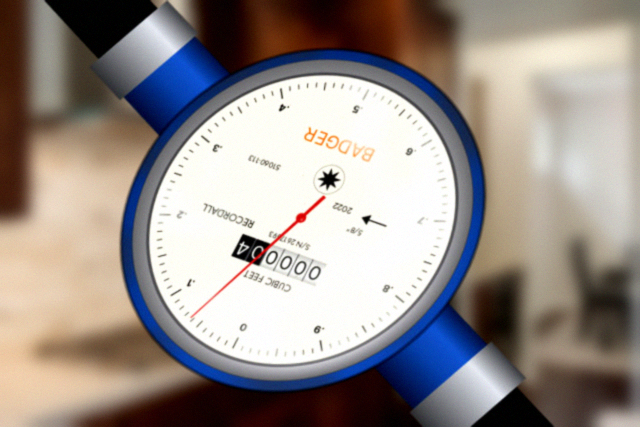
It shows 4.06ft³
